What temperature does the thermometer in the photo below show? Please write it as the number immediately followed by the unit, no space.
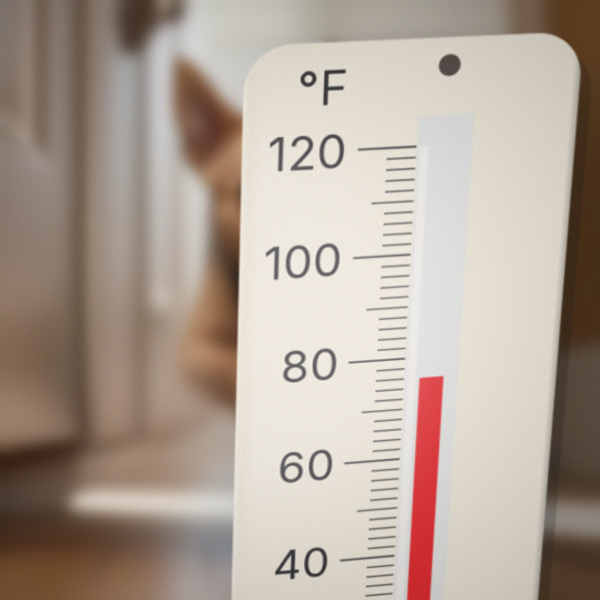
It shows 76°F
